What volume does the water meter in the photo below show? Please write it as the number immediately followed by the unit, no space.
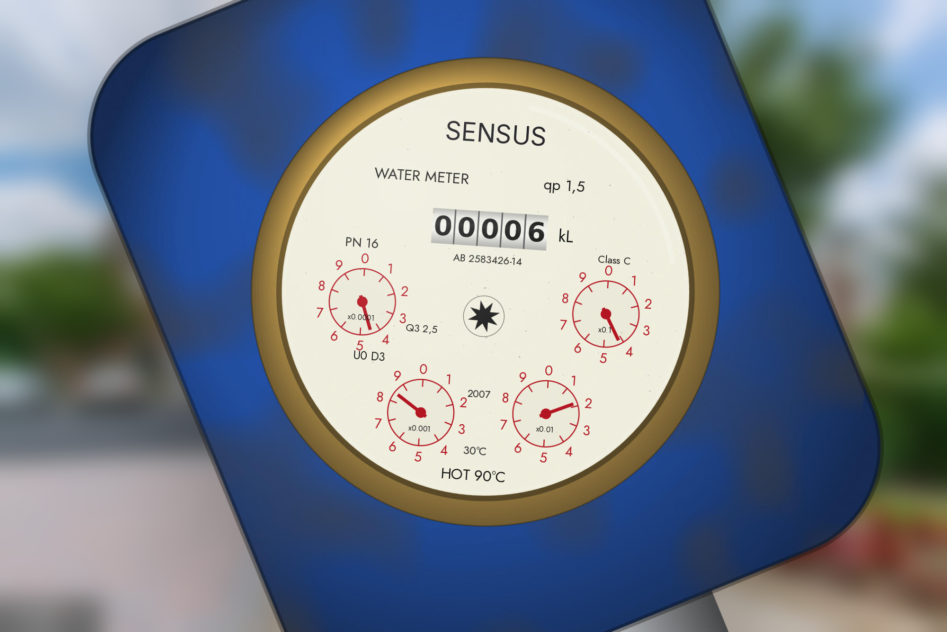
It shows 6.4184kL
